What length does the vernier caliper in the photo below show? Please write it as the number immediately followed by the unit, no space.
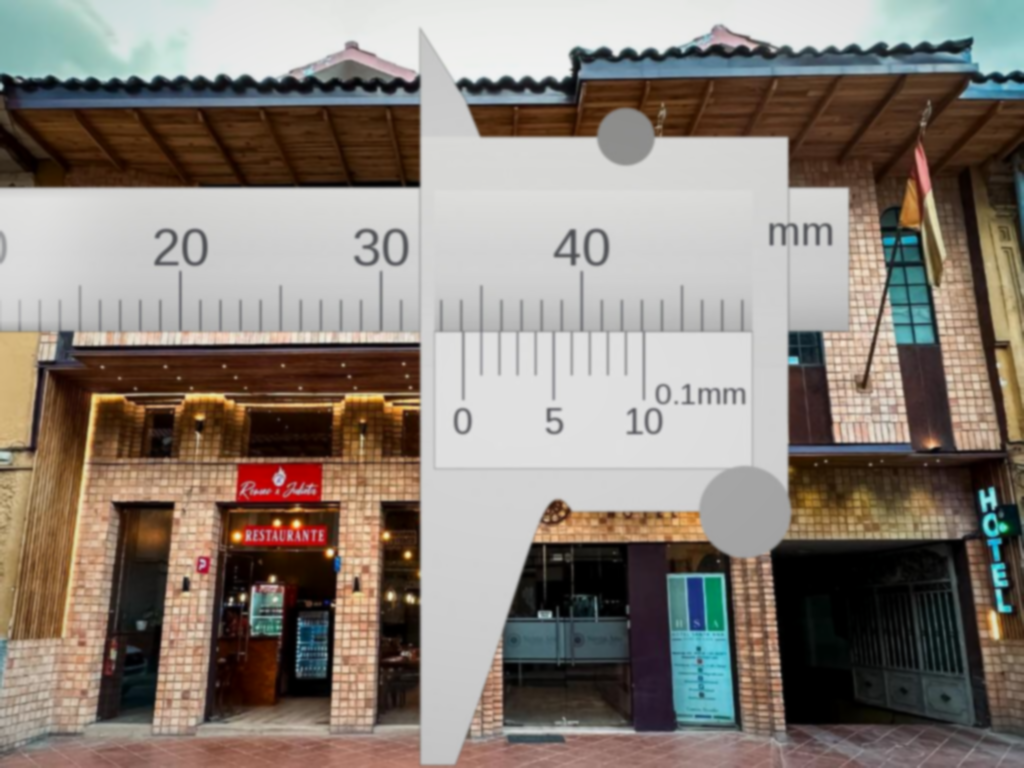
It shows 34.1mm
